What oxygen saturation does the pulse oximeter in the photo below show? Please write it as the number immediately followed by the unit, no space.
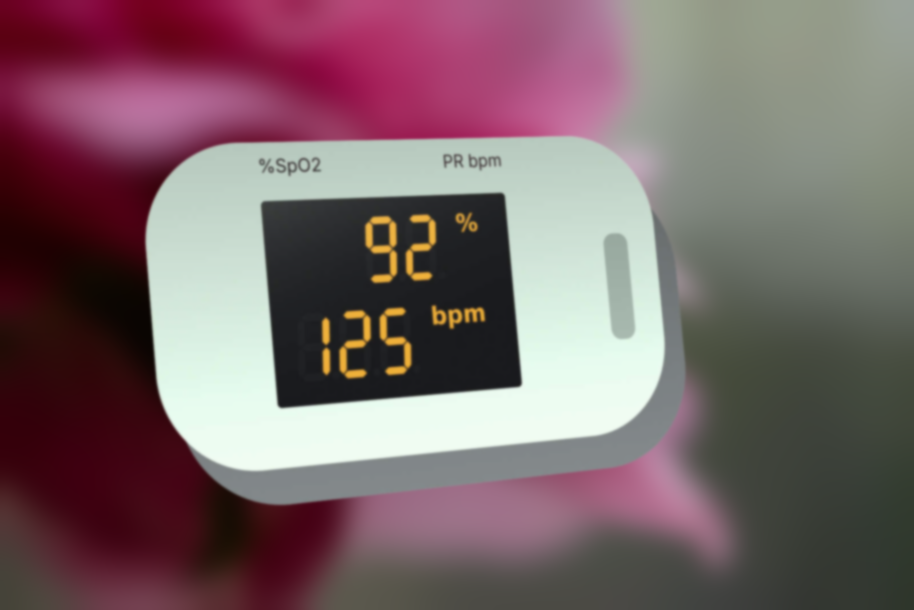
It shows 92%
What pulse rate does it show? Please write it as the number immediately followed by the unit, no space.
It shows 125bpm
